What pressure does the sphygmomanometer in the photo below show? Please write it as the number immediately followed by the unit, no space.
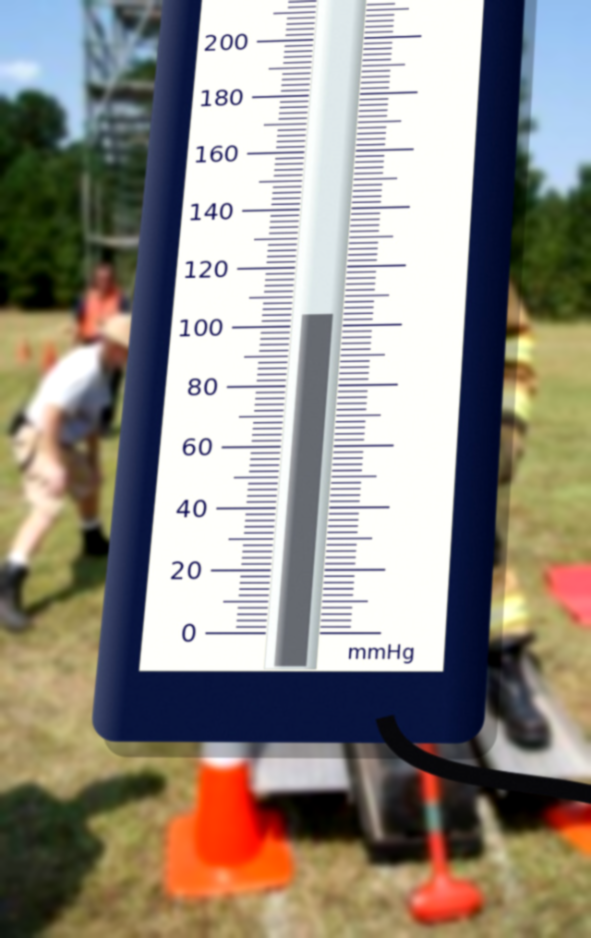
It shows 104mmHg
